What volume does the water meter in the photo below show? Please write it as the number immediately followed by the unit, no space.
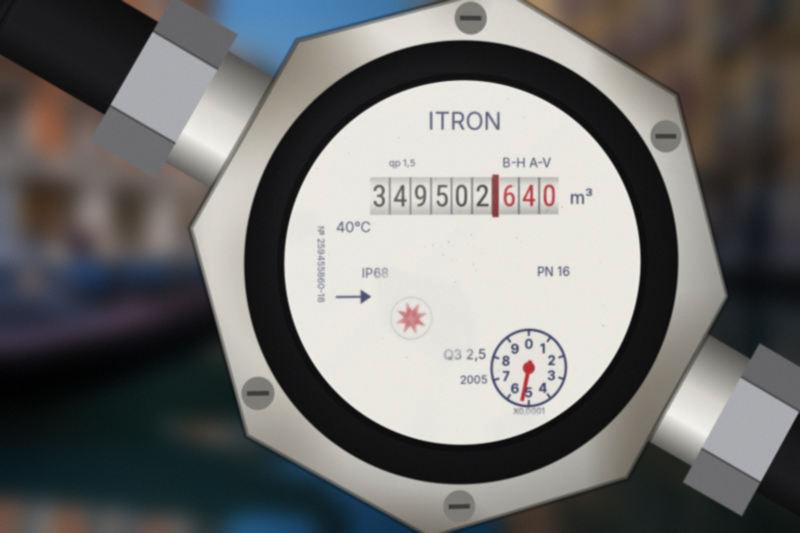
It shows 349502.6405m³
